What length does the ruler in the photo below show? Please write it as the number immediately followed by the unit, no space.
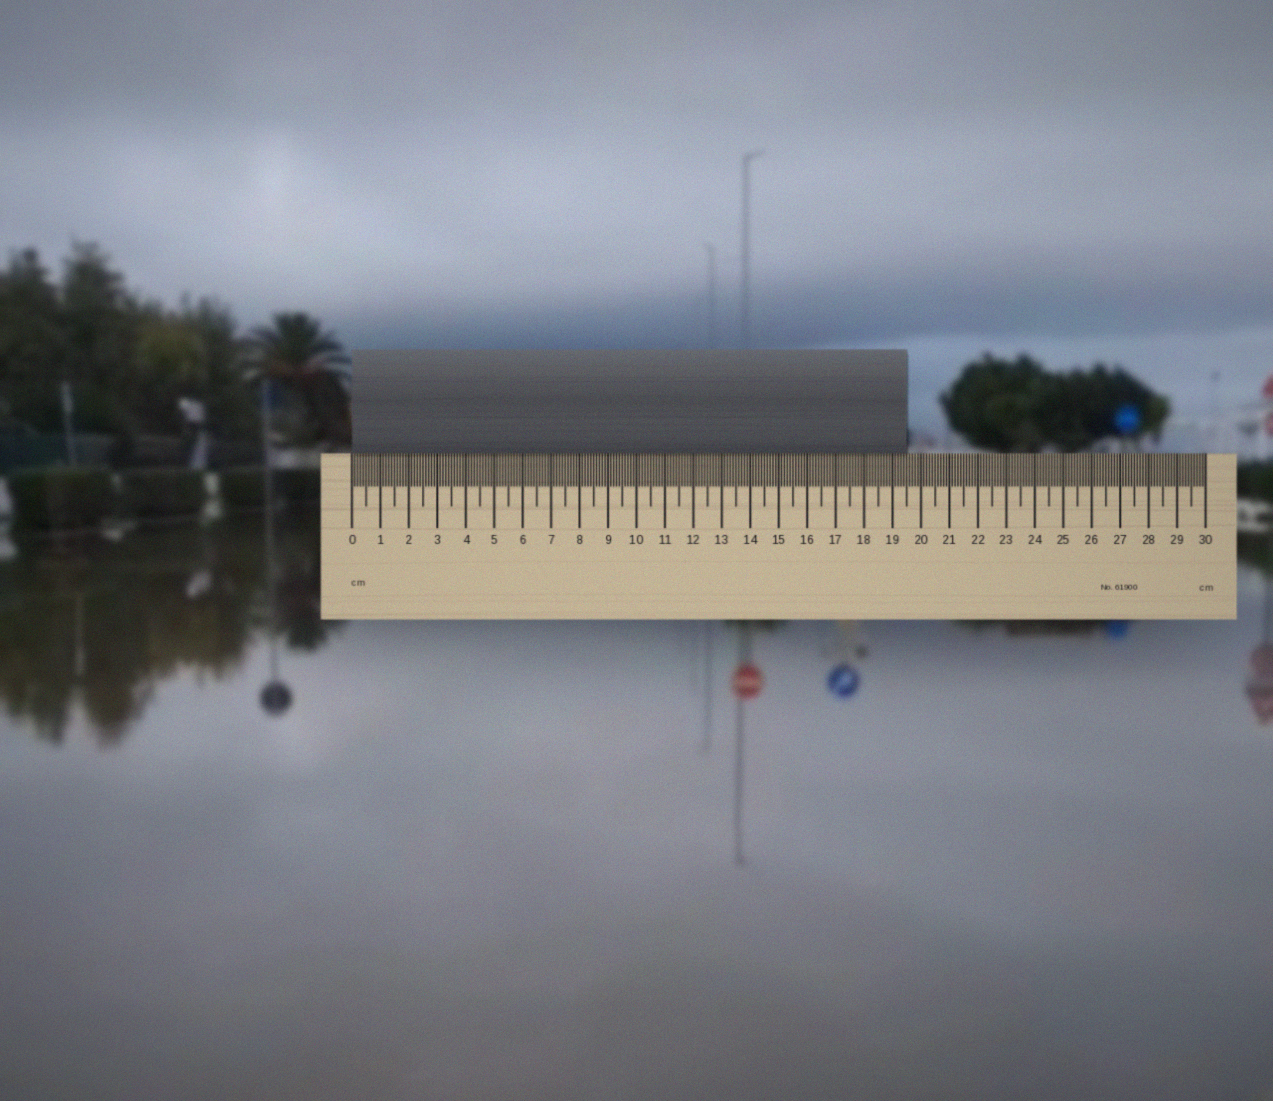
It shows 19.5cm
